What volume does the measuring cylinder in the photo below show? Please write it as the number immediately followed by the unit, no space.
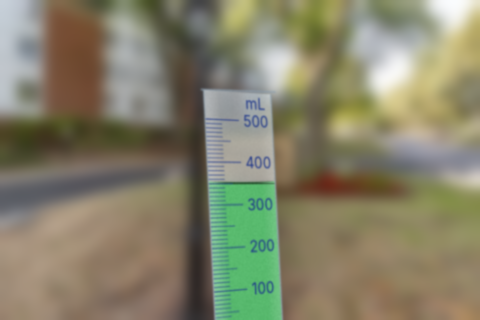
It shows 350mL
